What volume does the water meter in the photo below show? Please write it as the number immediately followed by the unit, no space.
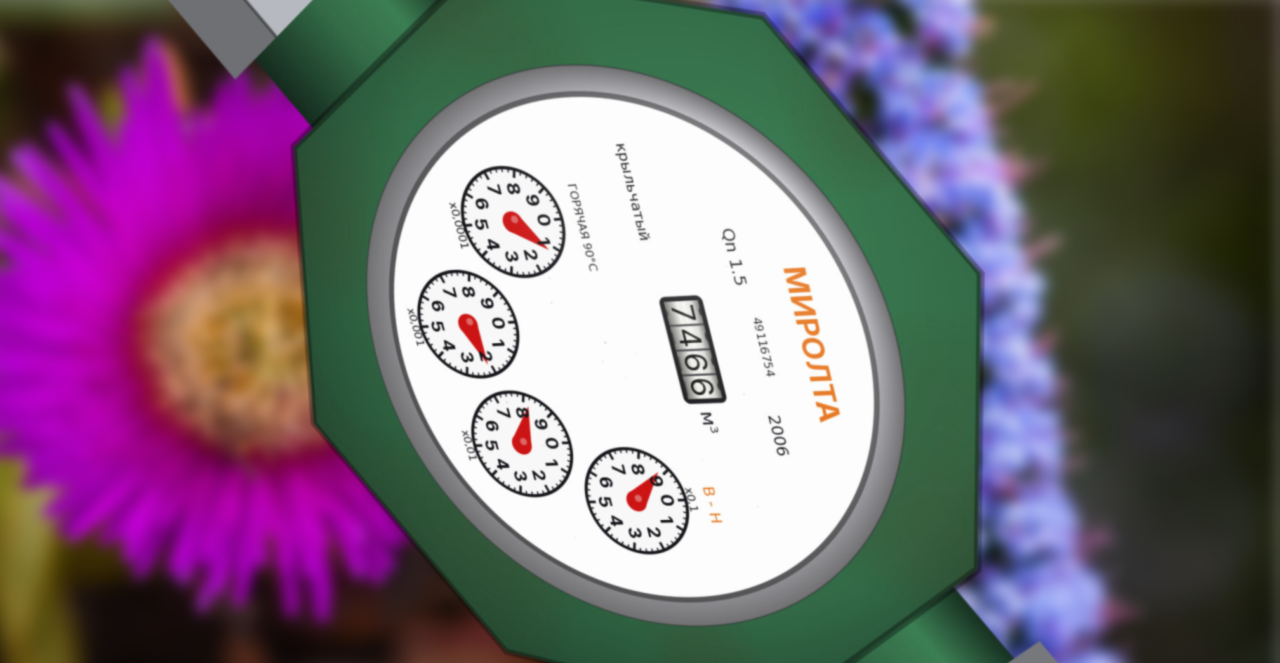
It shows 7466.8821m³
